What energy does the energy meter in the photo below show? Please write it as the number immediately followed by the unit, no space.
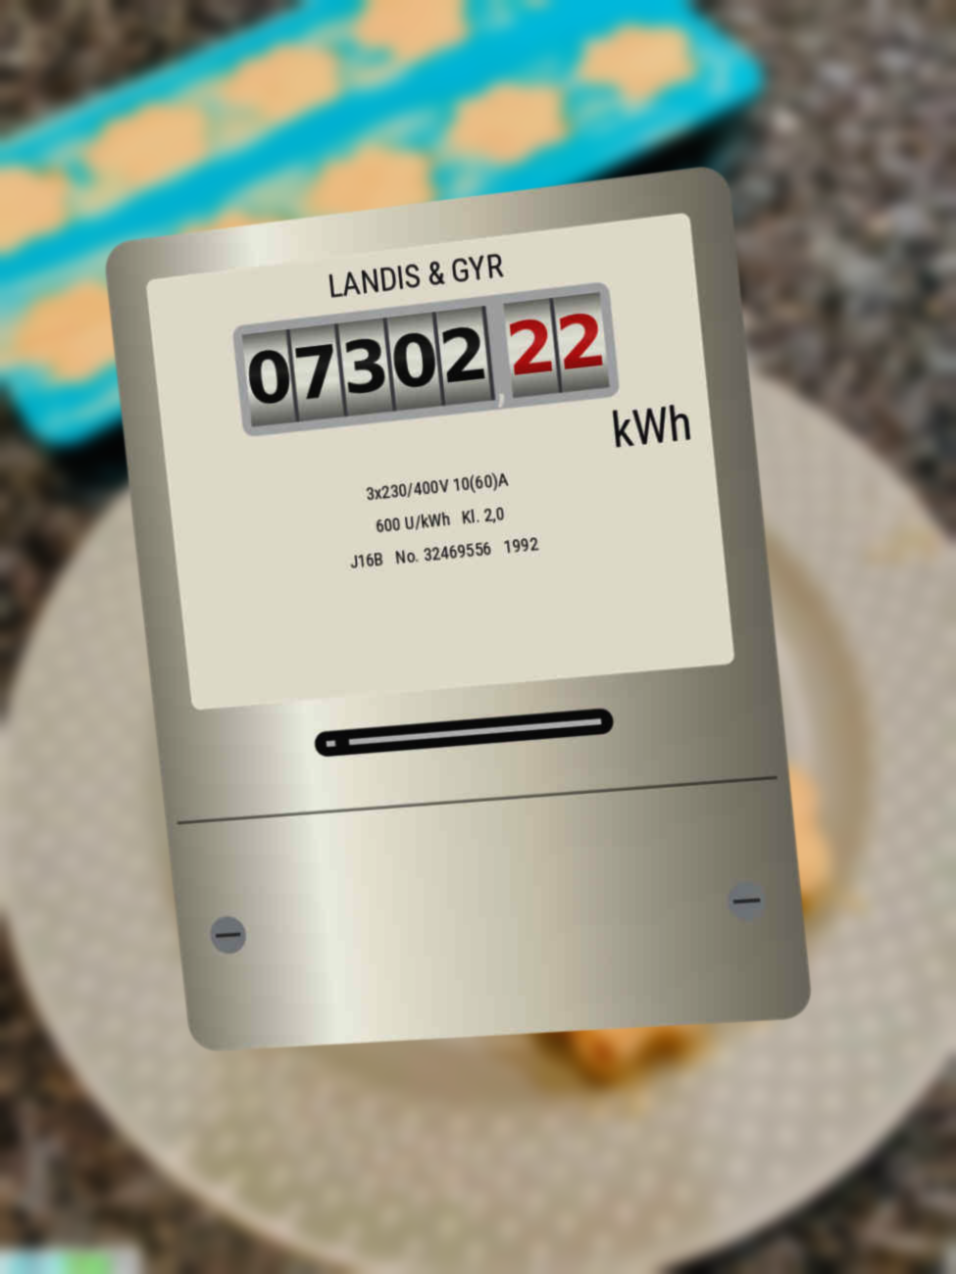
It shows 7302.22kWh
